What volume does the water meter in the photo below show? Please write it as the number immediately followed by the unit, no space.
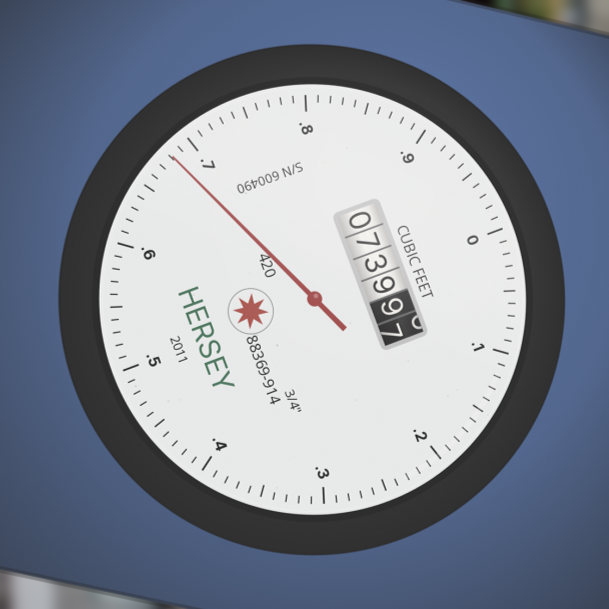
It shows 73996.68ft³
